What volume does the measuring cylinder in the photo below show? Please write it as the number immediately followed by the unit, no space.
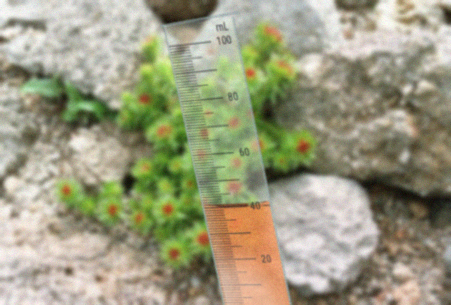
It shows 40mL
